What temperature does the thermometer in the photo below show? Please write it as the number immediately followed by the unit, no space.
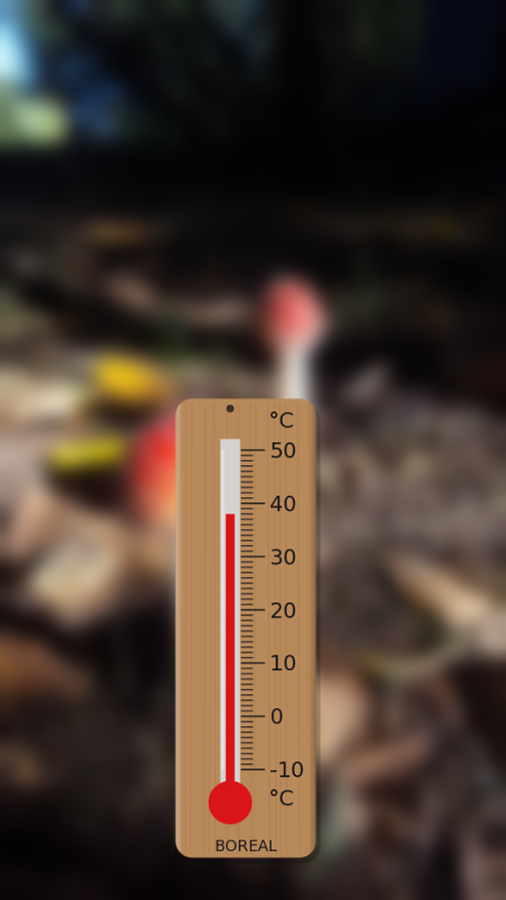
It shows 38°C
